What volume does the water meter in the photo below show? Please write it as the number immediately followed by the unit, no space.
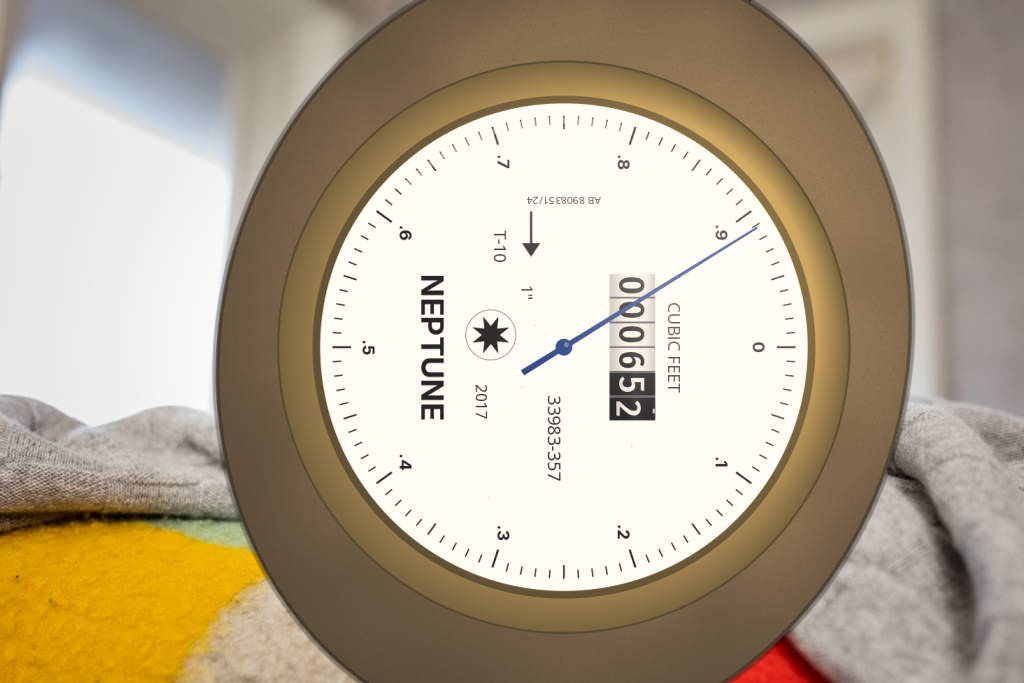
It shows 651.91ft³
